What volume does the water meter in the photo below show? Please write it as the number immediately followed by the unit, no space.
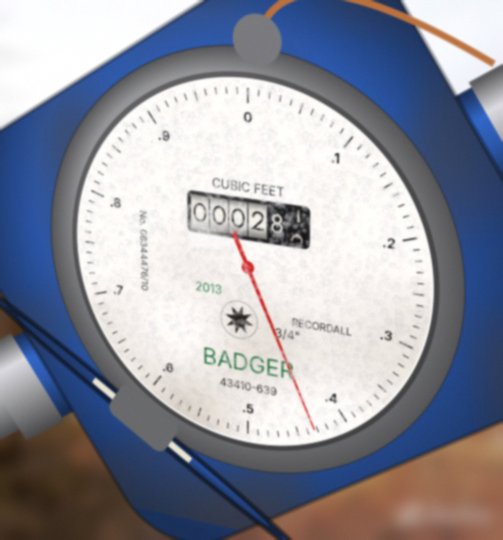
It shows 281.43ft³
